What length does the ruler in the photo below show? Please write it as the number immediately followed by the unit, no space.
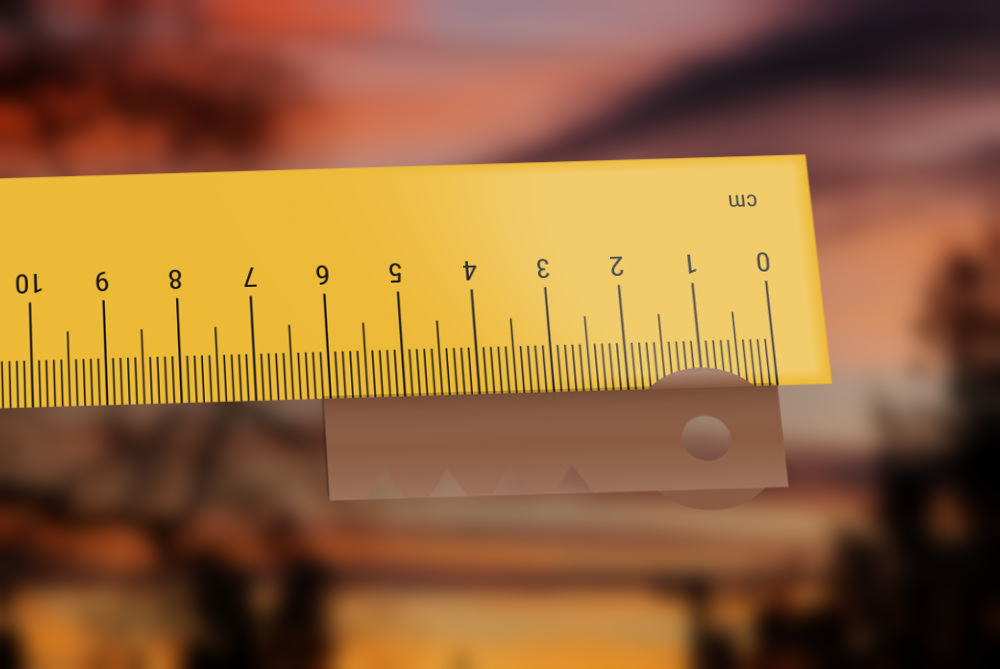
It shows 6.1cm
